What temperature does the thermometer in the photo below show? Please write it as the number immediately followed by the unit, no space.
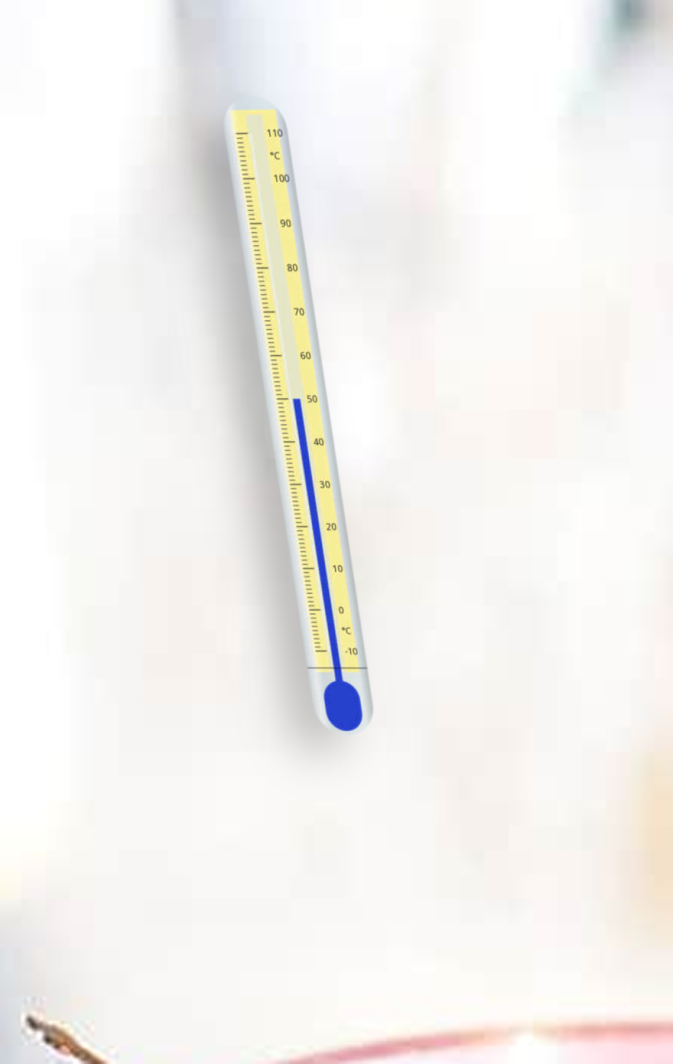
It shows 50°C
